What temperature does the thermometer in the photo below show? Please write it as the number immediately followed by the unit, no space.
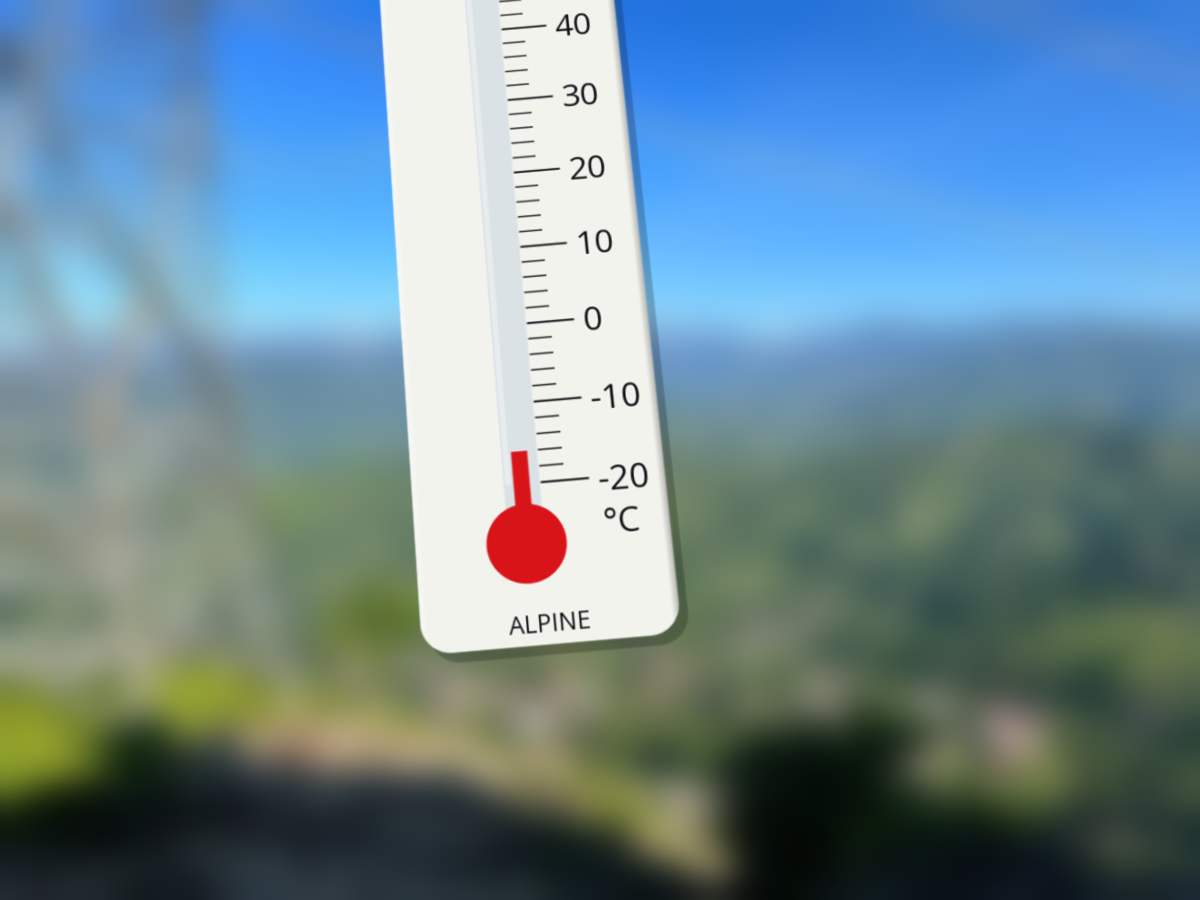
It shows -16°C
